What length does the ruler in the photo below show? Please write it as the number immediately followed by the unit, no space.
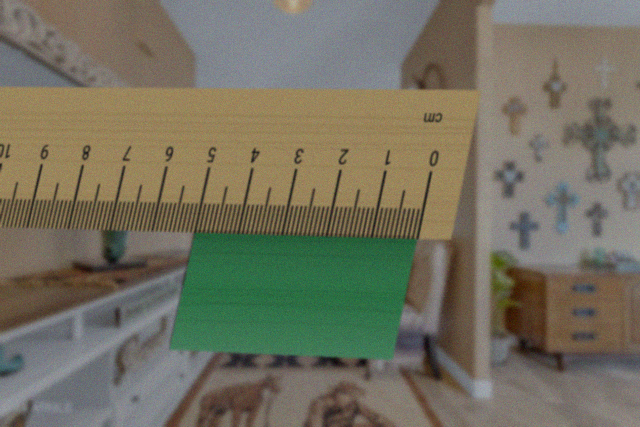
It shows 5cm
